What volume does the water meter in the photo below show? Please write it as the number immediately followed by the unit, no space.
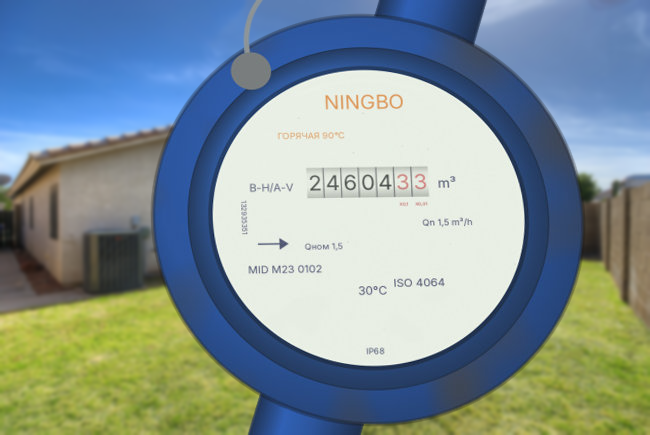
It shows 24604.33m³
